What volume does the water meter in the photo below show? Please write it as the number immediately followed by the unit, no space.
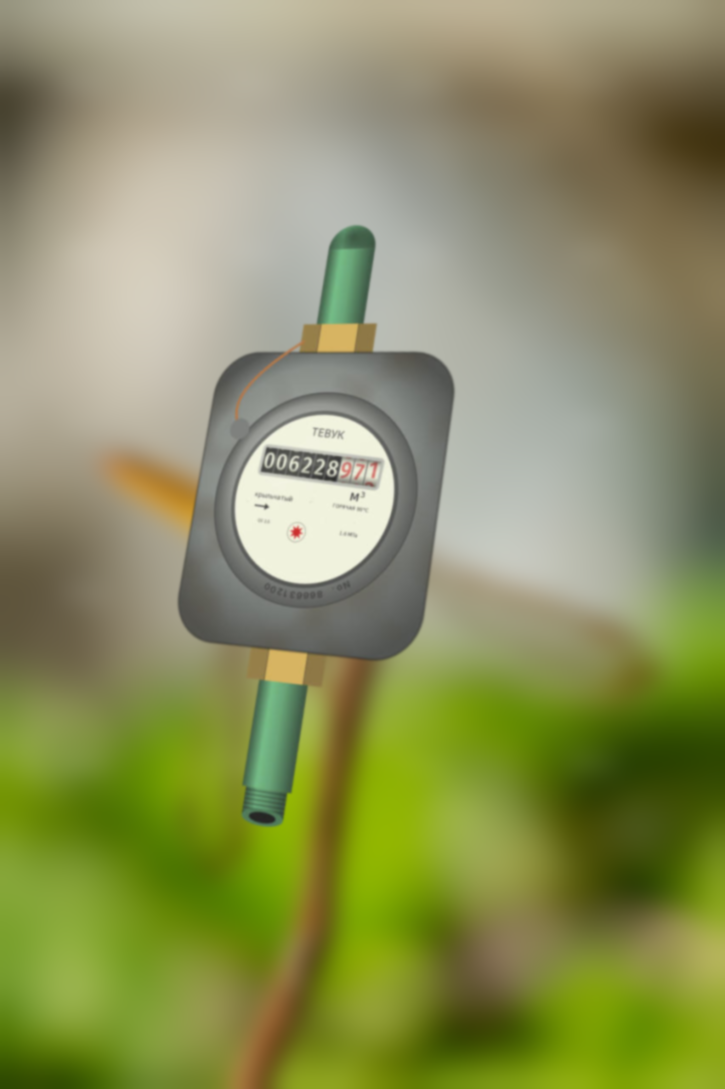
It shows 6228.971m³
